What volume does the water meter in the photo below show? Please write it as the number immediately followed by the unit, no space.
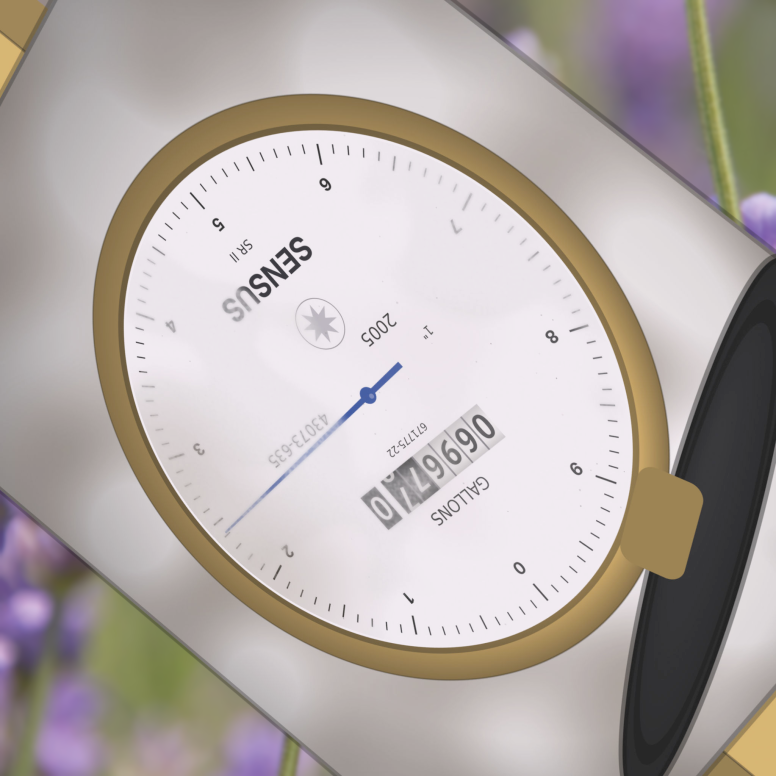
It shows 696772.4gal
